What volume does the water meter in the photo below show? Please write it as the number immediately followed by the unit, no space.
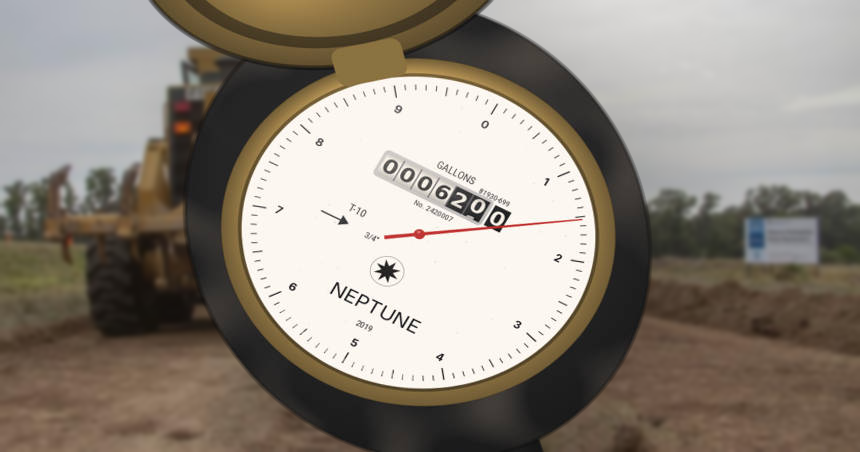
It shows 6201.5gal
